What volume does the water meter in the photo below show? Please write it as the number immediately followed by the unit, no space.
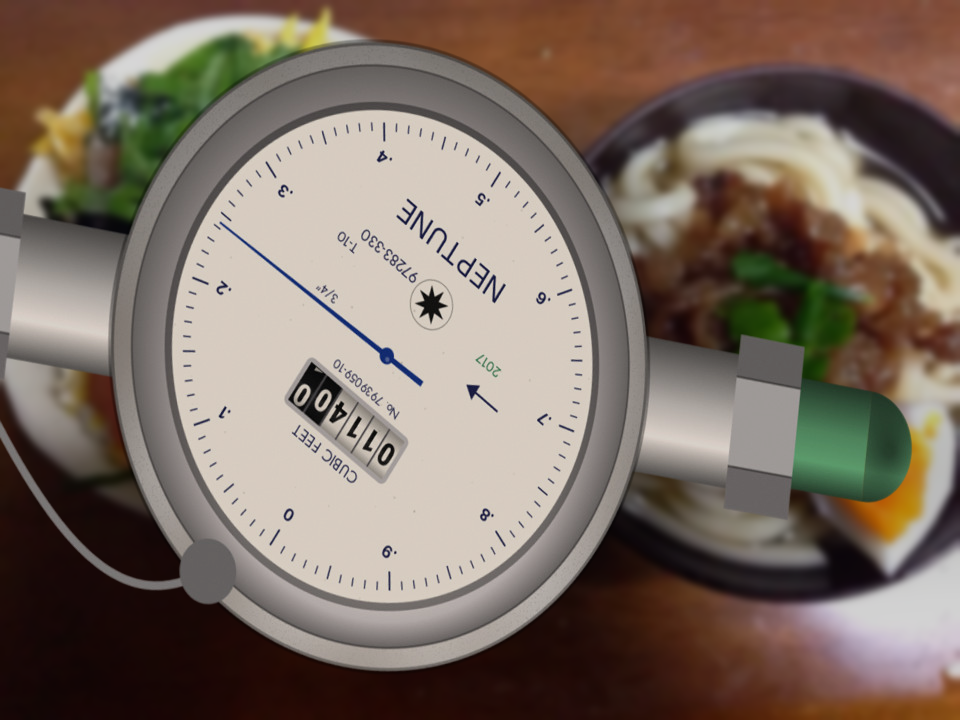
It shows 11400.24ft³
